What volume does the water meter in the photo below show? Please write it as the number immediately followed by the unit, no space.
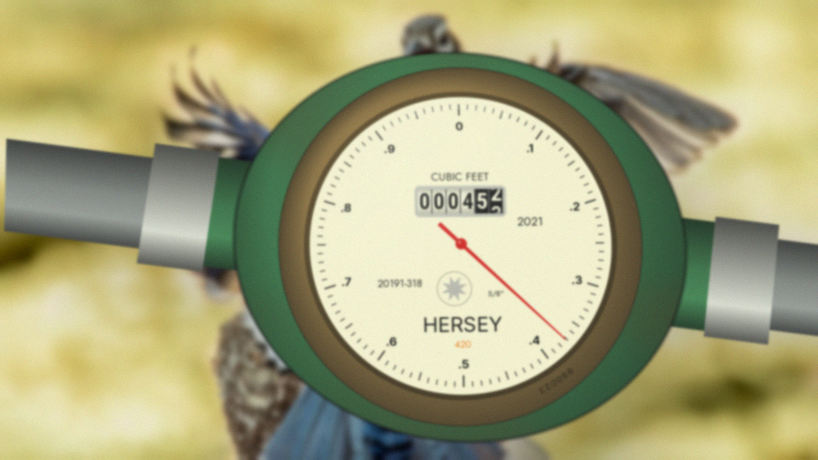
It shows 452.37ft³
